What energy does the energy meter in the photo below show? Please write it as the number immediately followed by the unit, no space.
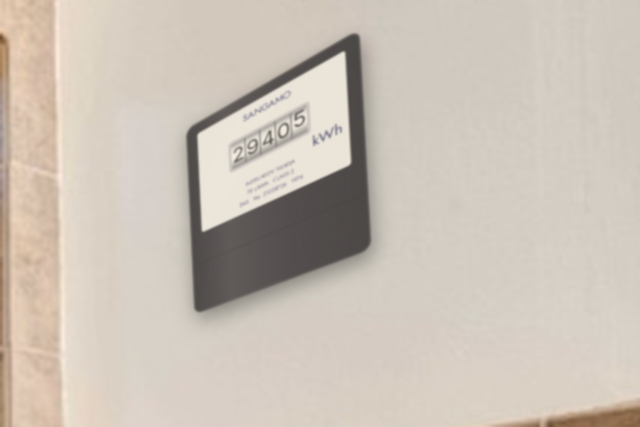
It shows 29405kWh
